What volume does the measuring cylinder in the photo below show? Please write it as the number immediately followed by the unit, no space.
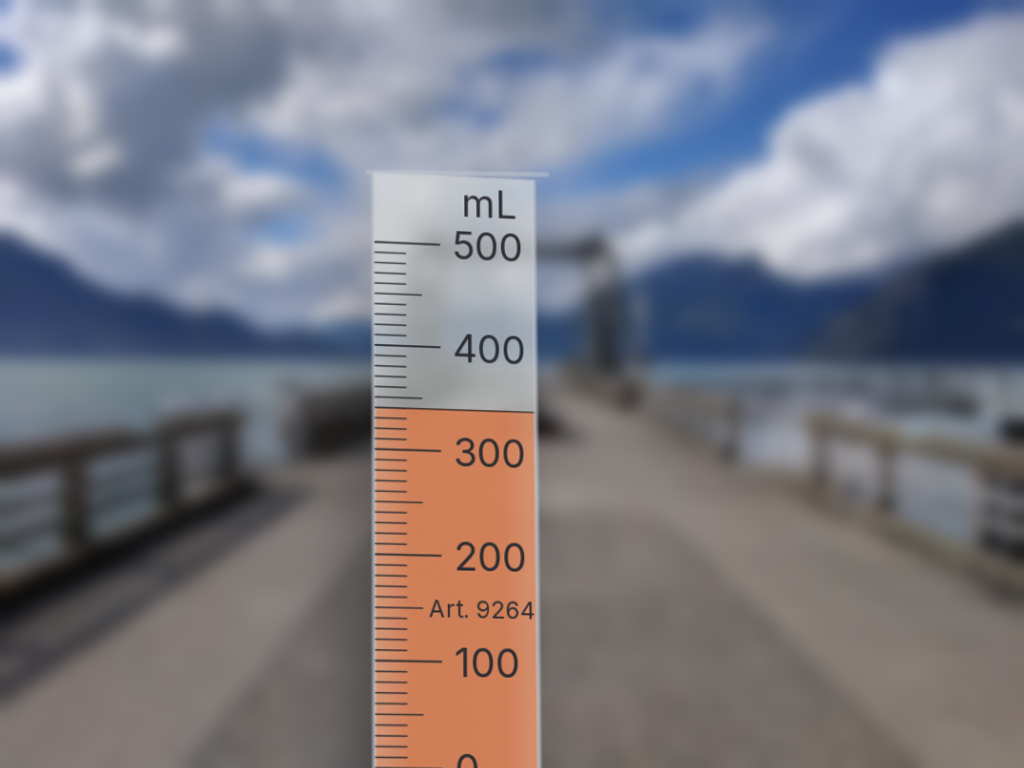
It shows 340mL
